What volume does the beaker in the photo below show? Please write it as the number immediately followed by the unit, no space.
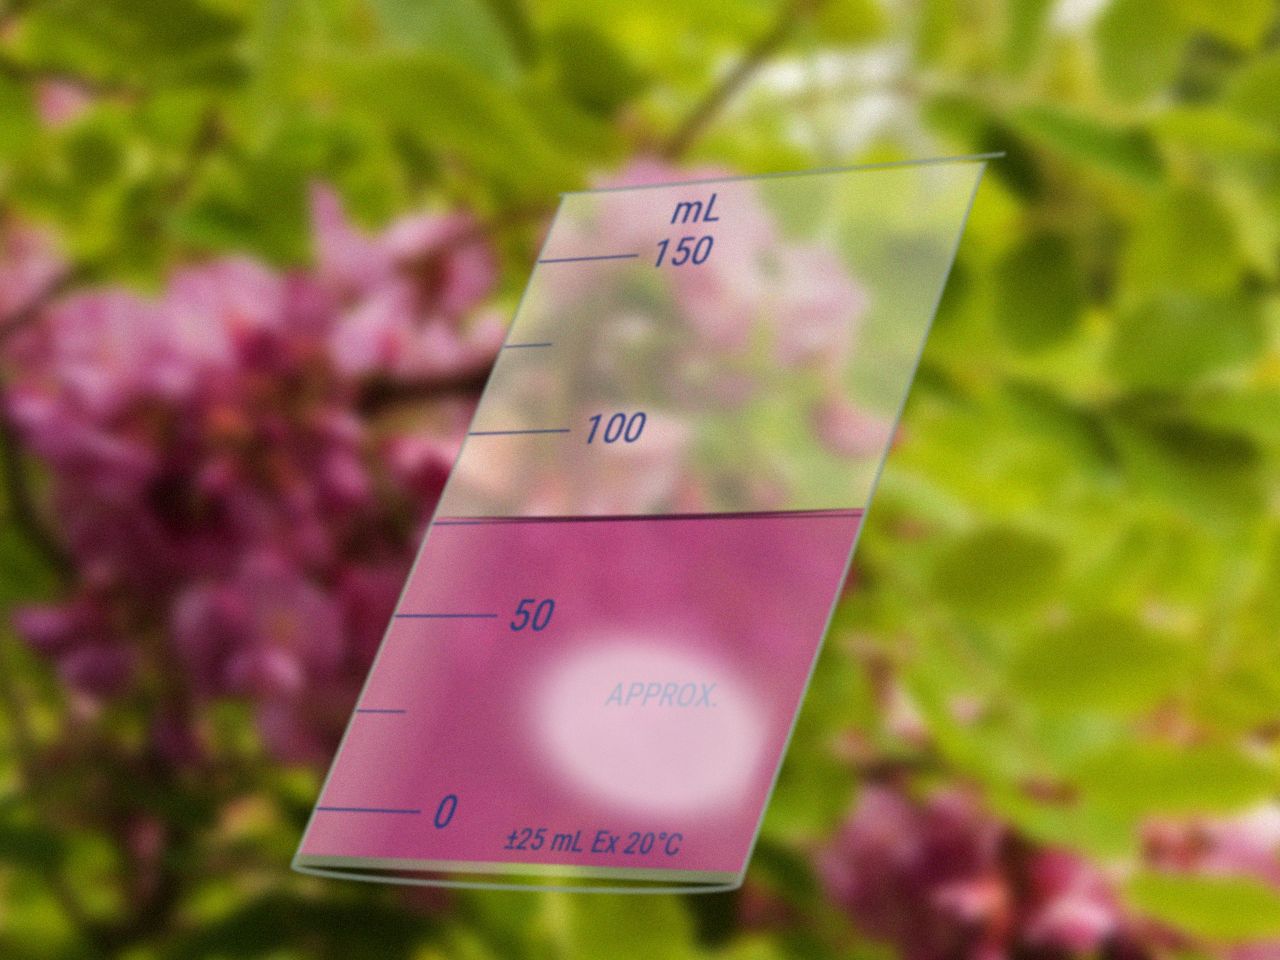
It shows 75mL
